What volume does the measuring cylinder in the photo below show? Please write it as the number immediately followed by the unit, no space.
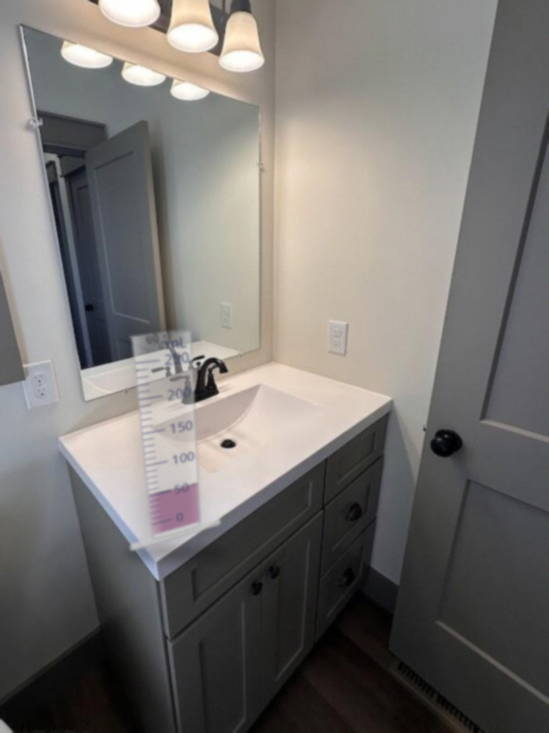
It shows 50mL
